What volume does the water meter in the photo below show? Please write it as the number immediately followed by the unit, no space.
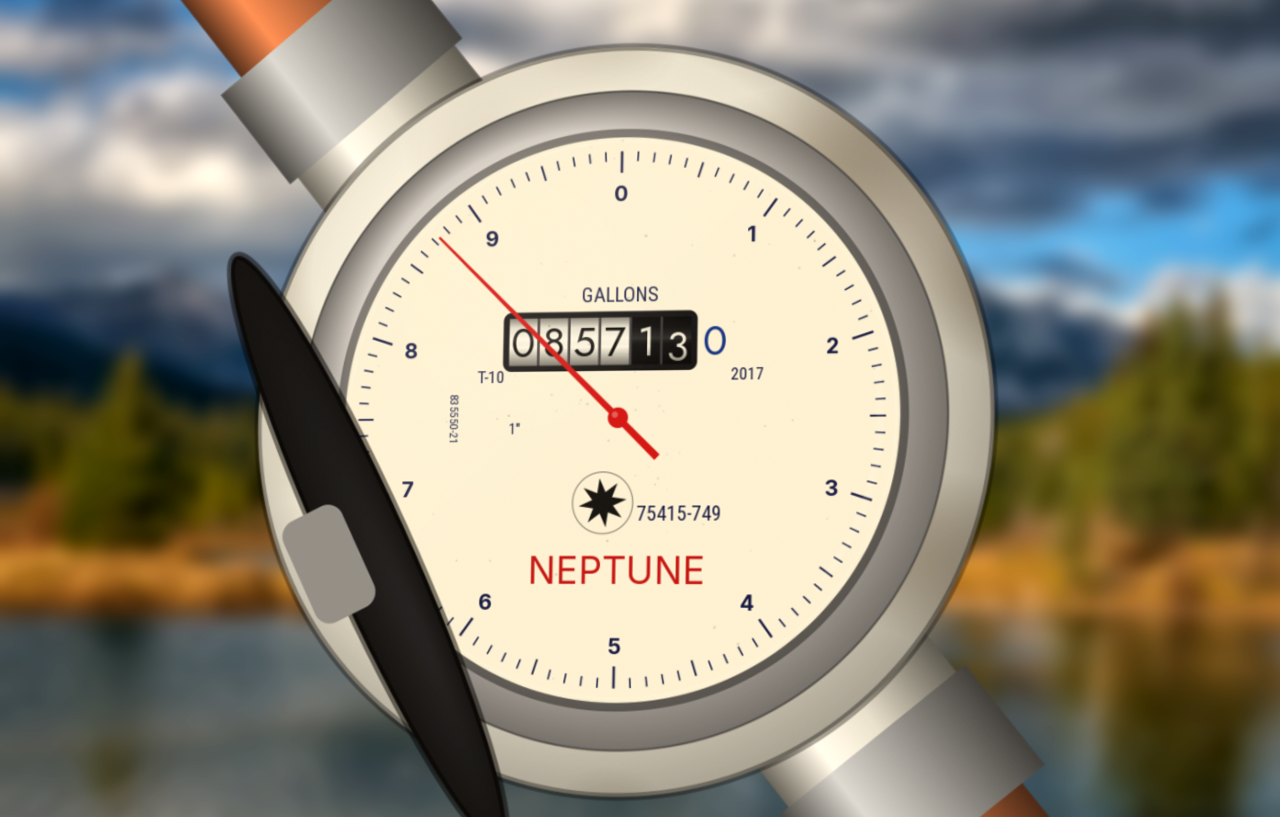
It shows 857128.7gal
